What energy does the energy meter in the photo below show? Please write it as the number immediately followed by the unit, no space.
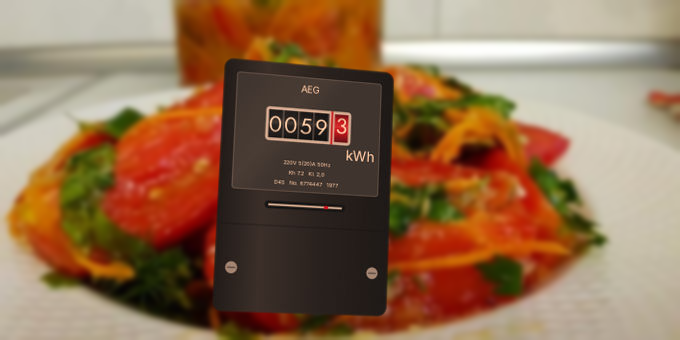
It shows 59.3kWh
